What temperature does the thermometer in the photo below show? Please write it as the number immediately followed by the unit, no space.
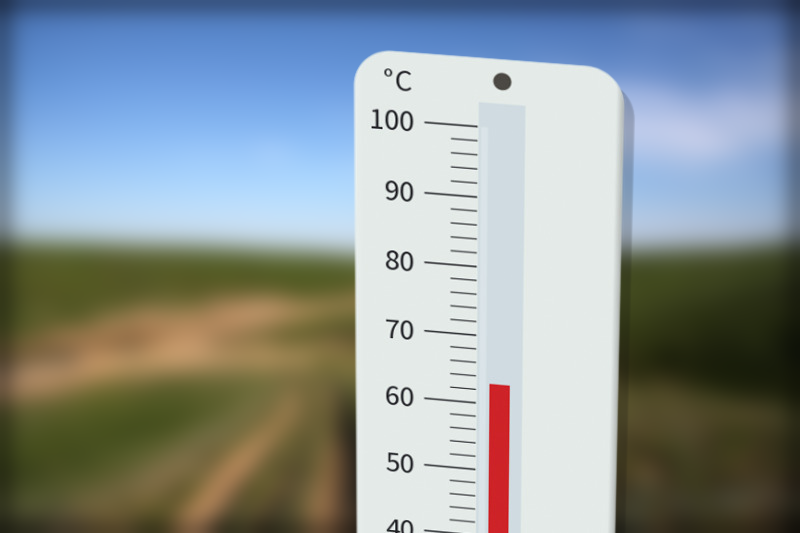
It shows 63°C
